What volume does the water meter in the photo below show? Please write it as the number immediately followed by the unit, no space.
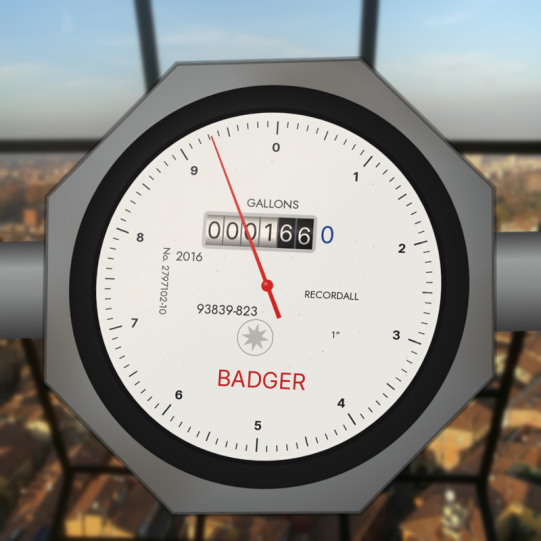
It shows 1659.3gal
